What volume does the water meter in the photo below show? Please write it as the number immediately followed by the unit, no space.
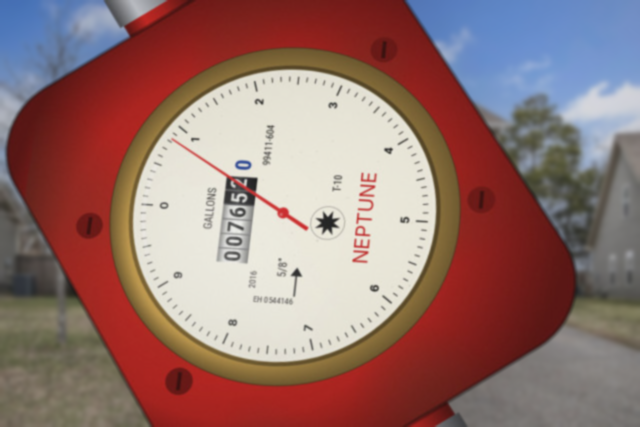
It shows 76520.8gal
